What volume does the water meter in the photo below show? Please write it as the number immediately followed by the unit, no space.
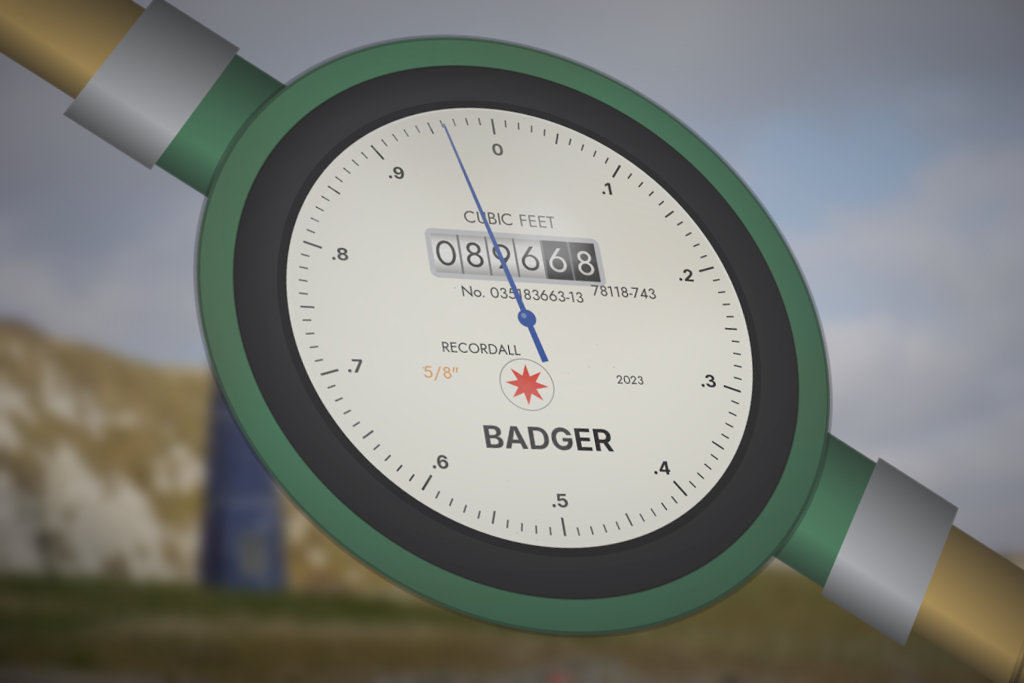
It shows 89667.96ft³
